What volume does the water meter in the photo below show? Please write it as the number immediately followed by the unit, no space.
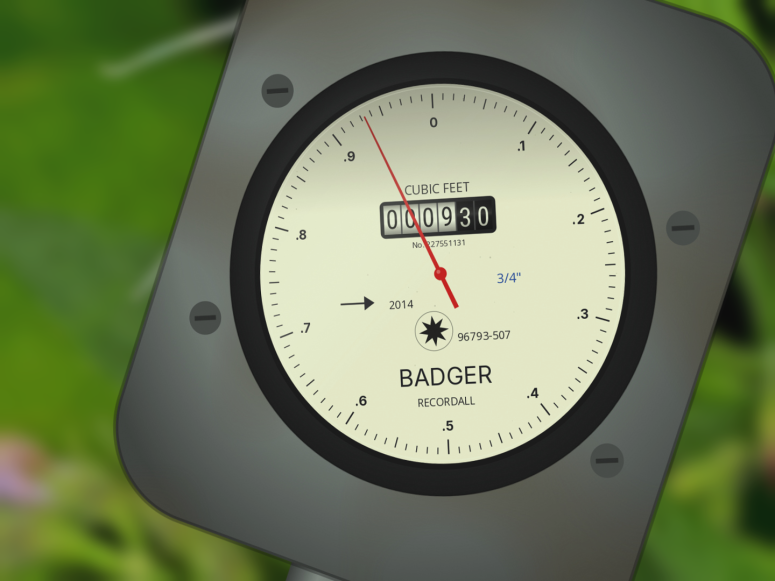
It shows 929.93ft³
